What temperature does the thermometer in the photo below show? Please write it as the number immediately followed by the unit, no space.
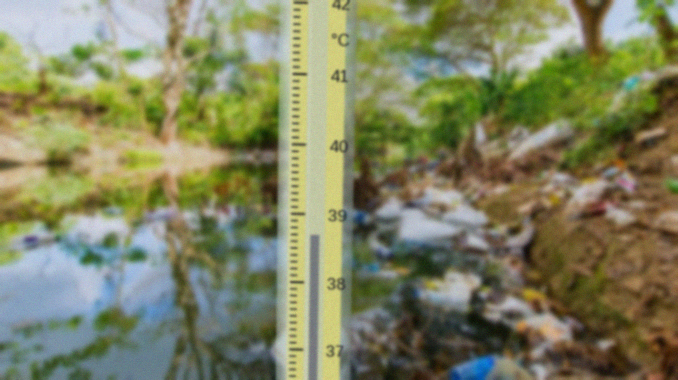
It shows 38.7°C
